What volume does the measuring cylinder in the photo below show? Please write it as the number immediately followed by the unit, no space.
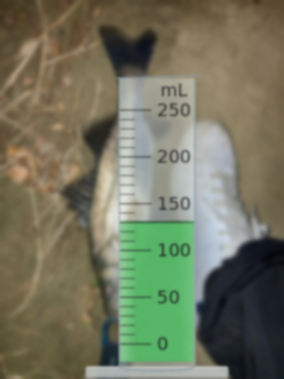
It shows 130mL
